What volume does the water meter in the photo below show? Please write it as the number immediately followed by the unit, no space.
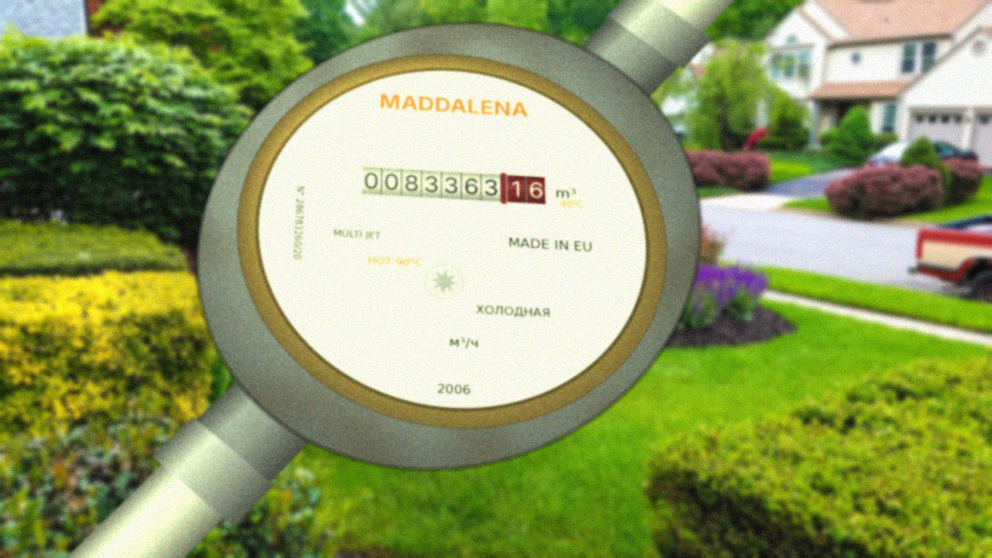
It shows 83363.16m³
